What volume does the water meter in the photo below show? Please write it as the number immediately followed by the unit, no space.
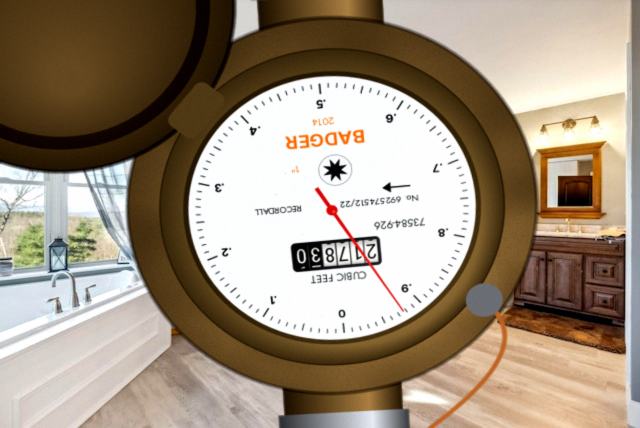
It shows 217829.92ft³
